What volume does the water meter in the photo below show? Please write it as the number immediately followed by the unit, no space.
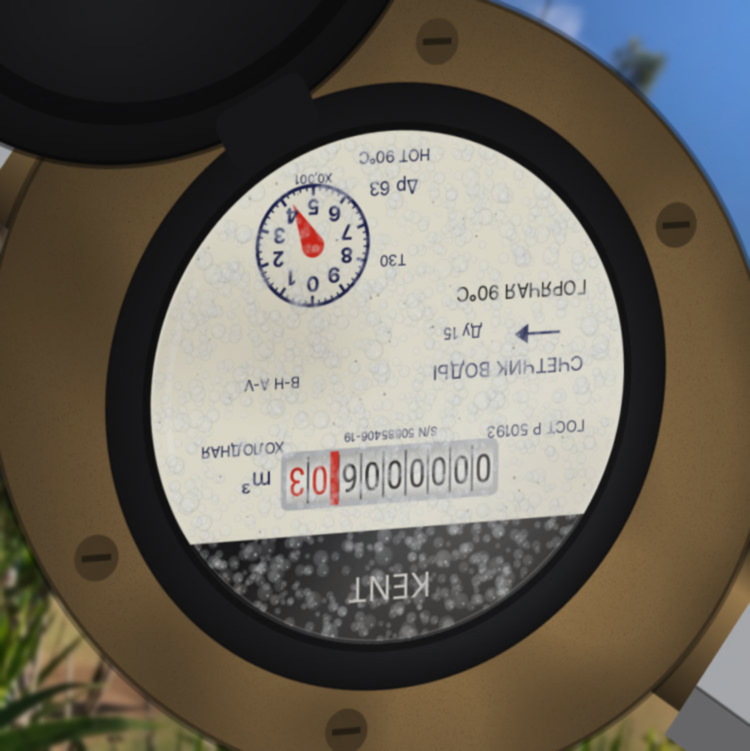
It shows 6.034m³
